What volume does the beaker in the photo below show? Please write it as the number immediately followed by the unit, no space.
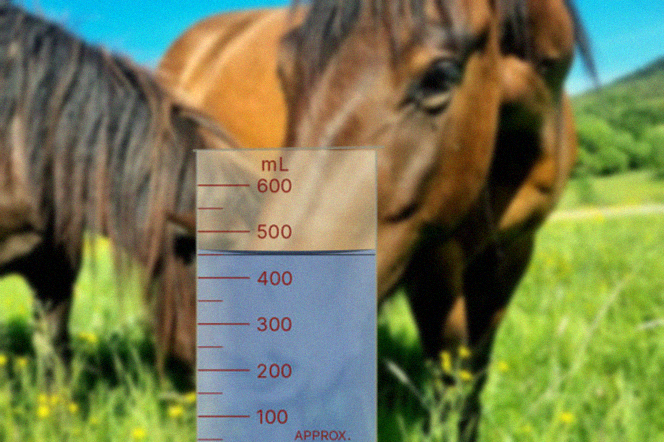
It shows 450mL
